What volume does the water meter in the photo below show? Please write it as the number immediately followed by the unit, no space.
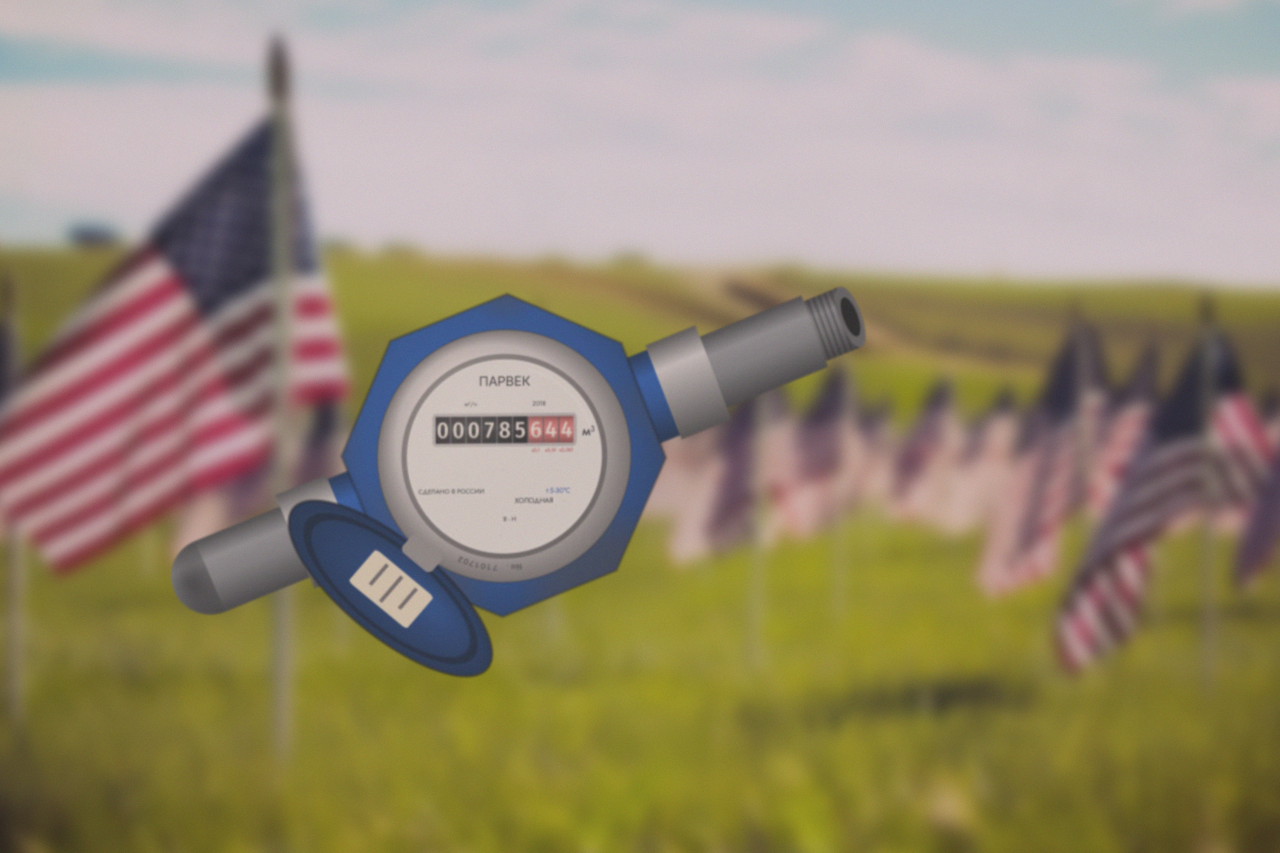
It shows 785.644m³
